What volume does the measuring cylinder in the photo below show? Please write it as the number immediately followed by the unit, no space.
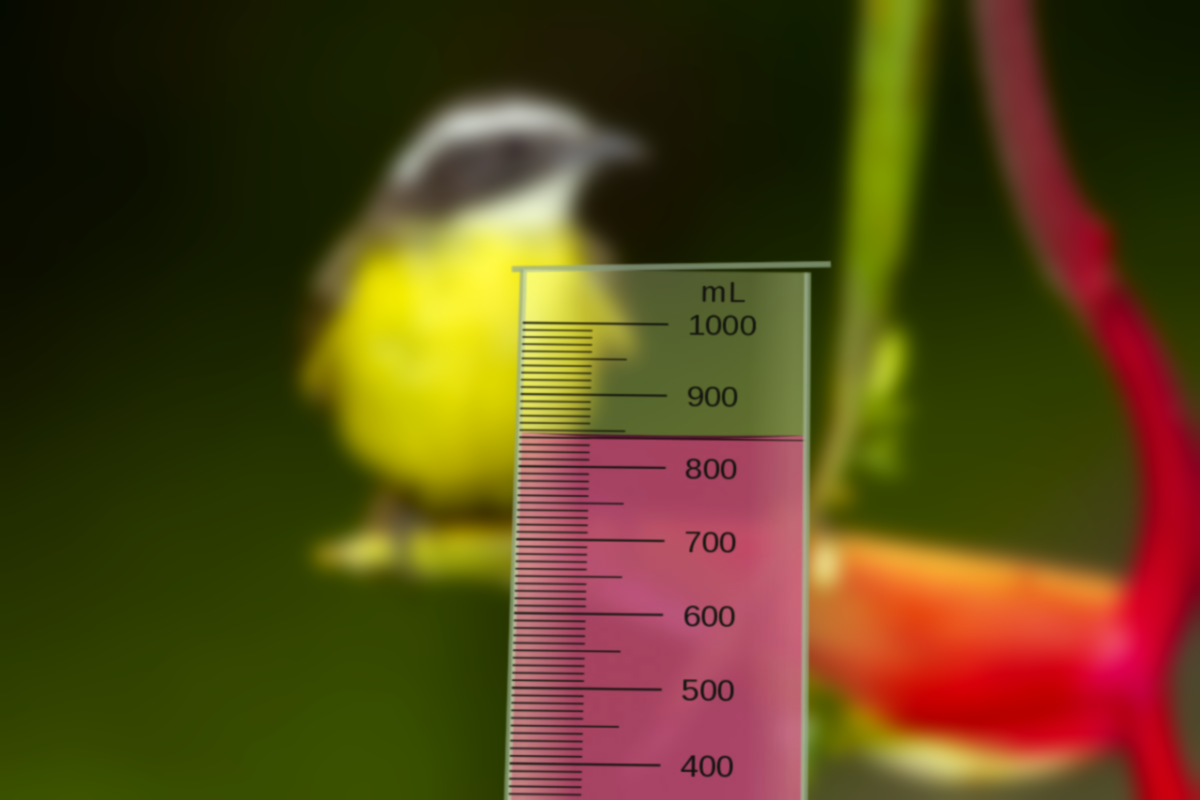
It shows 840mL
